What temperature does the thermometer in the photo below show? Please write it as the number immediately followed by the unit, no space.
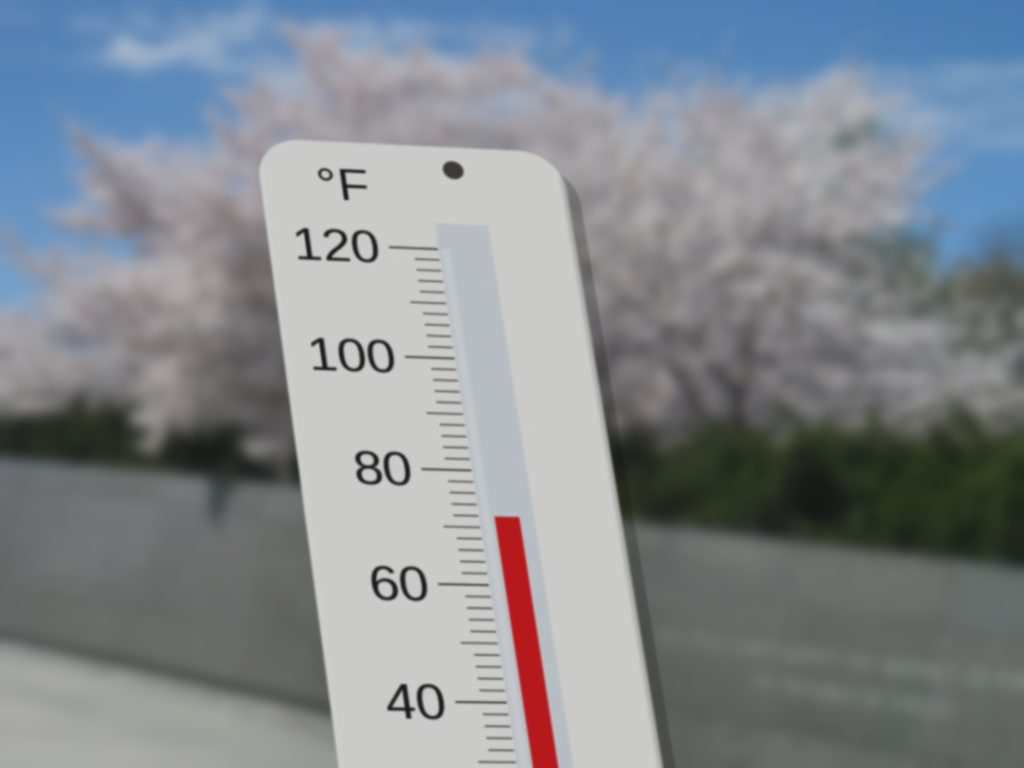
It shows 72°F
